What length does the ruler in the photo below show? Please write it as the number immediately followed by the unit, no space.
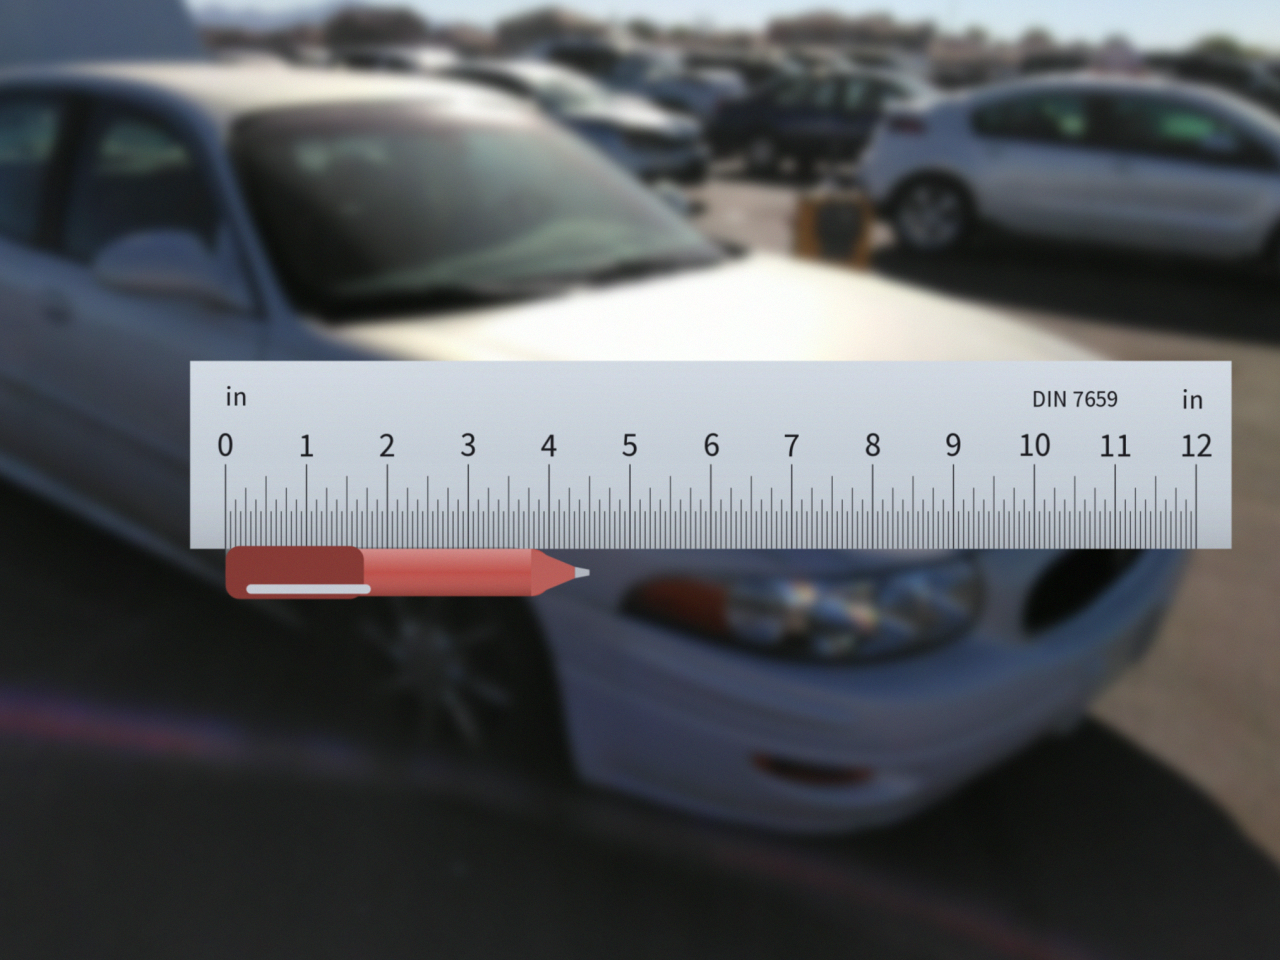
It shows 4.5in
